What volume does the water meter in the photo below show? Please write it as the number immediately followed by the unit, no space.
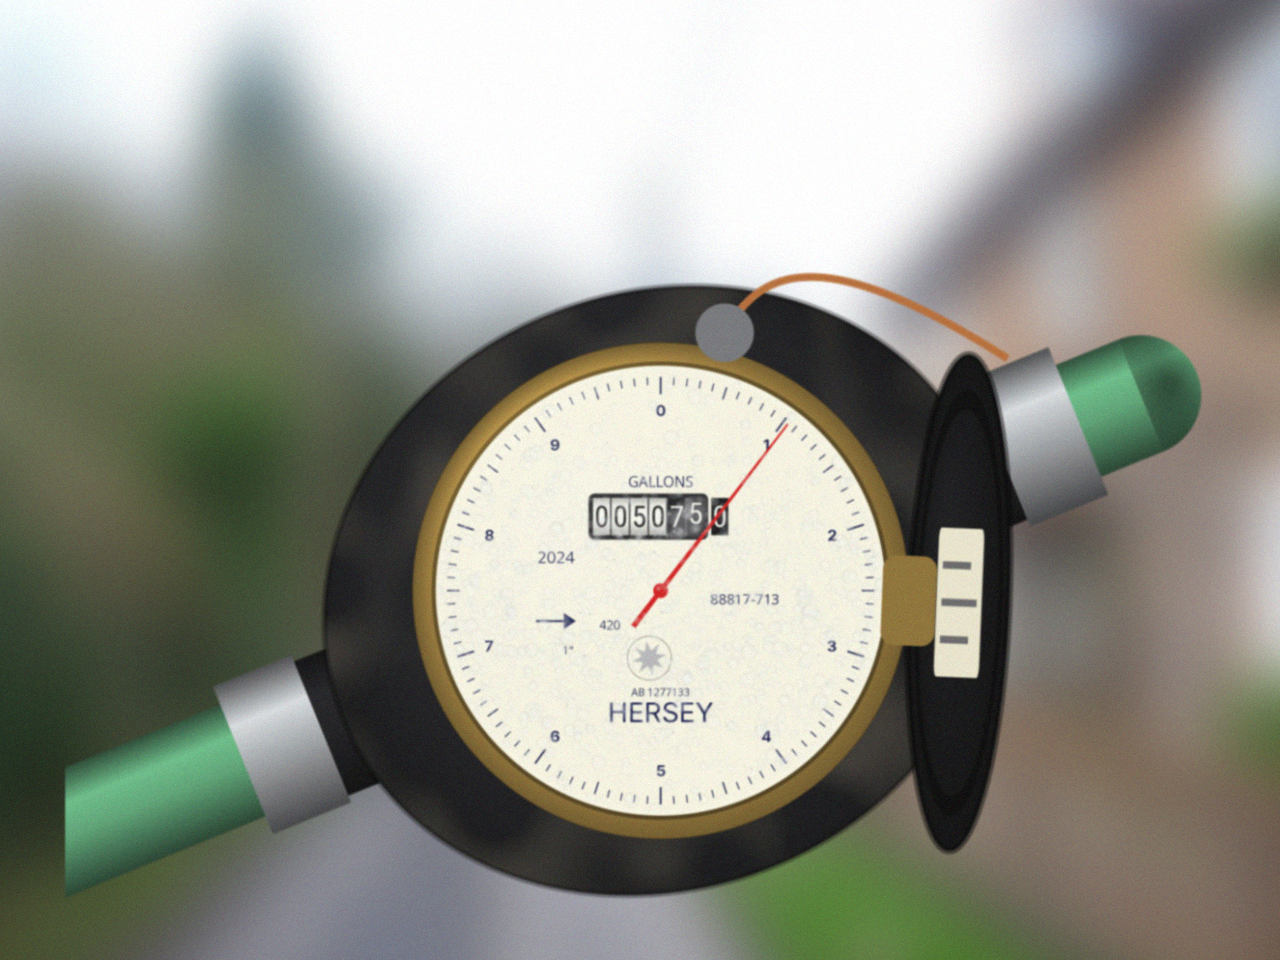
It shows 50751.0gal
